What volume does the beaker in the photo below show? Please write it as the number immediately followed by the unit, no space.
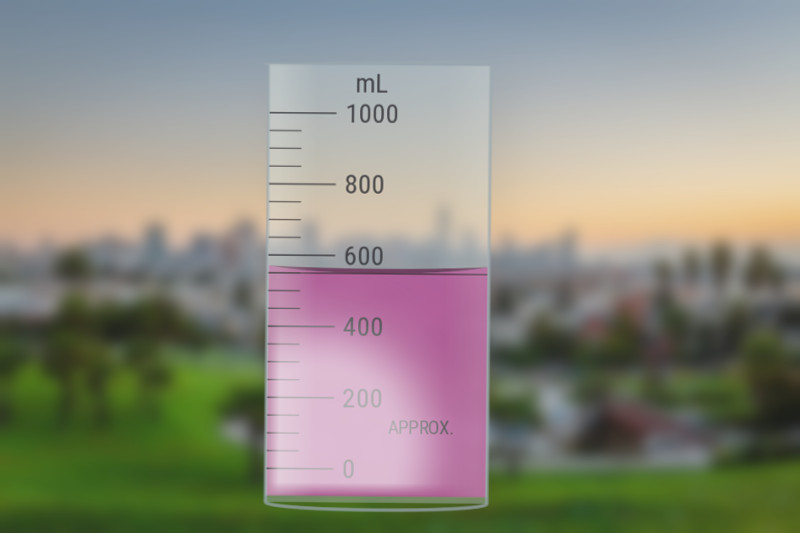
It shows 550mL
